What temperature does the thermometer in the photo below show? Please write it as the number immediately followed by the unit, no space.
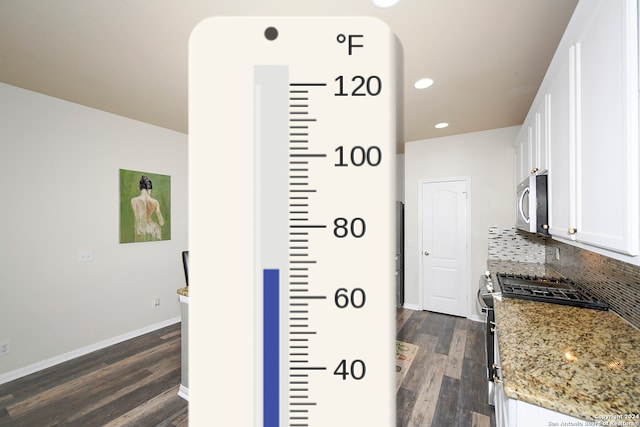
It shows 68°F
